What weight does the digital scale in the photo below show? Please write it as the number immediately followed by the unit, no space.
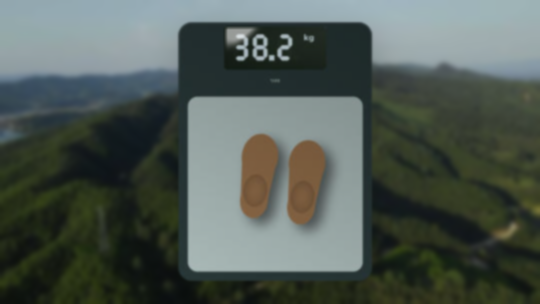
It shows 38.2kg
